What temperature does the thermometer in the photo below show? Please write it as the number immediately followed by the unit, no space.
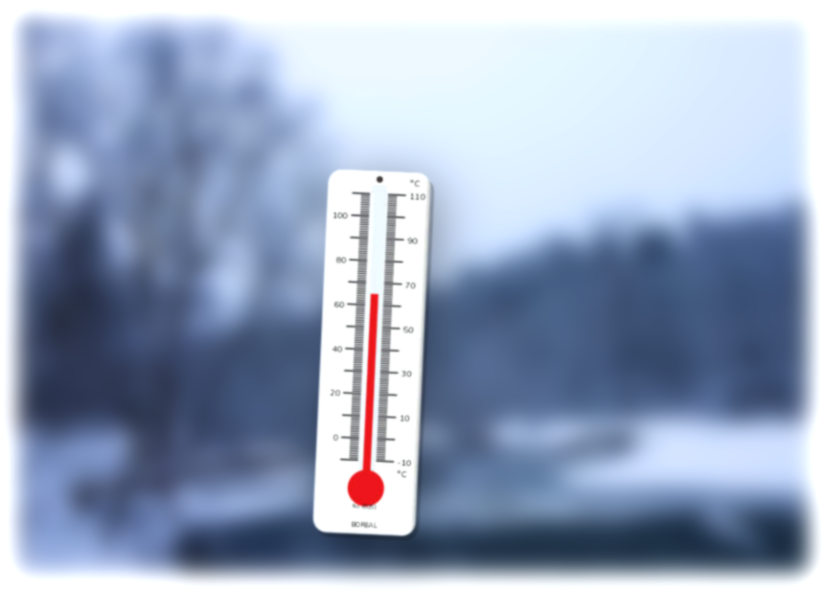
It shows 65°C
